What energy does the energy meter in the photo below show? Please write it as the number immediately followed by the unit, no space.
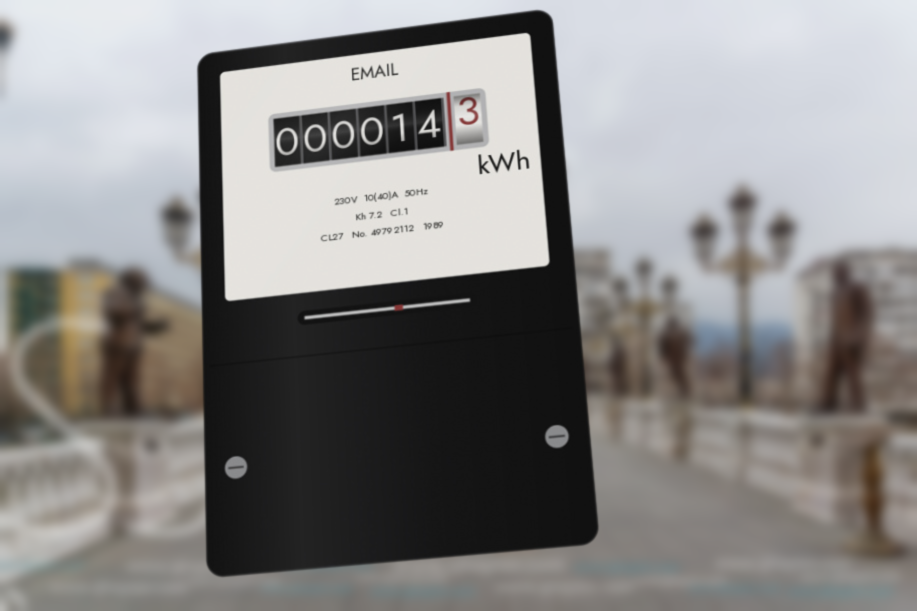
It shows 14.3kWh
